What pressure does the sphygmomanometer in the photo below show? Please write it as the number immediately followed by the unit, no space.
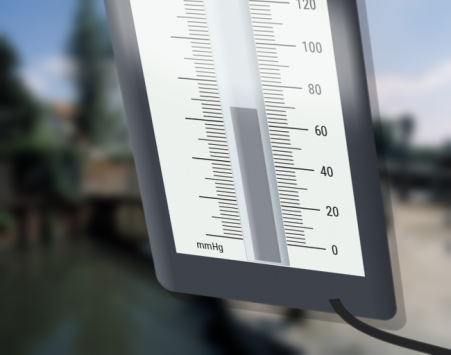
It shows 68mmHg
